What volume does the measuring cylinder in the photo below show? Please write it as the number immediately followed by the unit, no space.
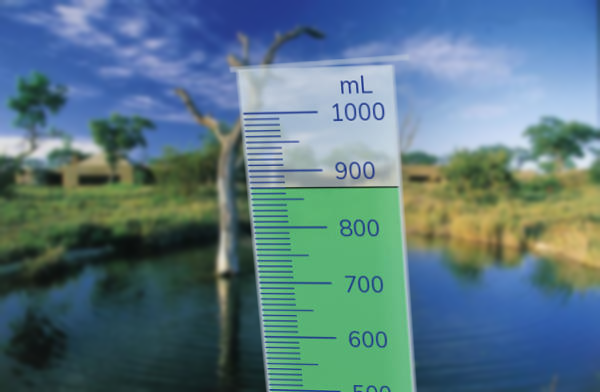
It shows 870mL
